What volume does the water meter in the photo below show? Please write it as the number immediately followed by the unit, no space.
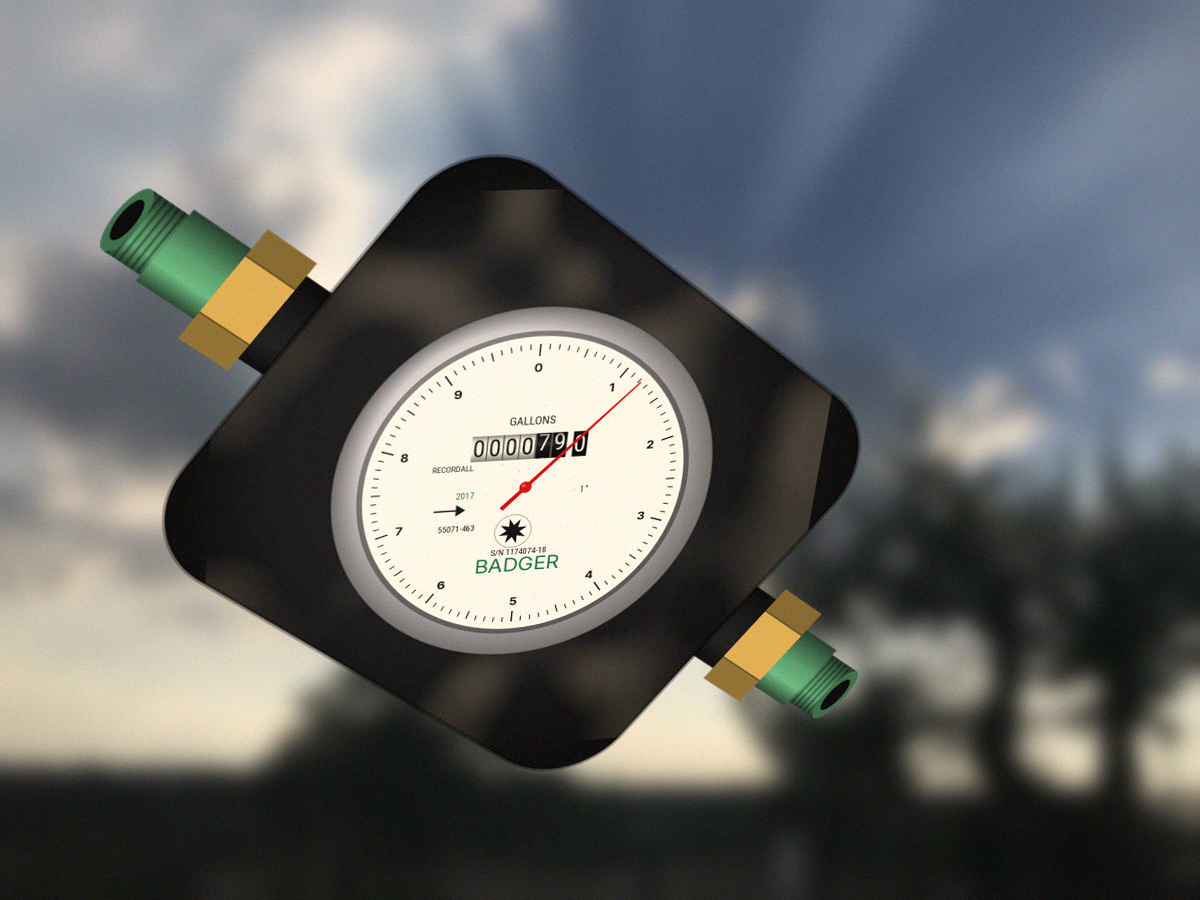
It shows 791.2gal
